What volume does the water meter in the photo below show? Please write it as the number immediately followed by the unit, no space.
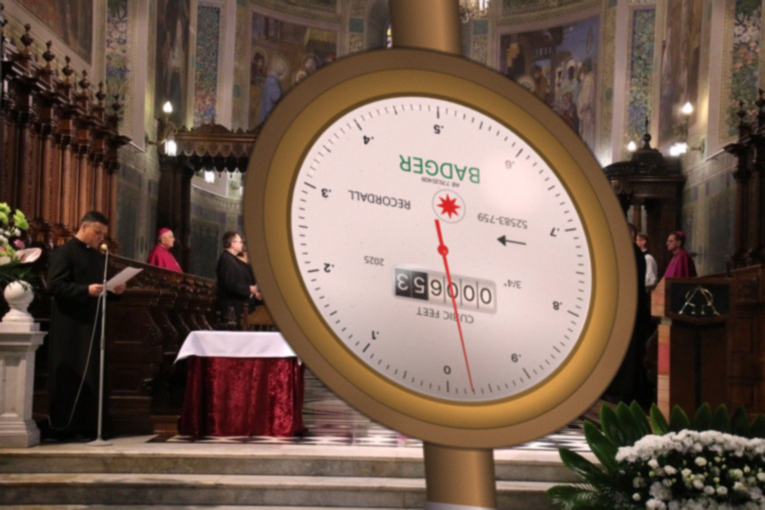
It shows 652.97ft³
